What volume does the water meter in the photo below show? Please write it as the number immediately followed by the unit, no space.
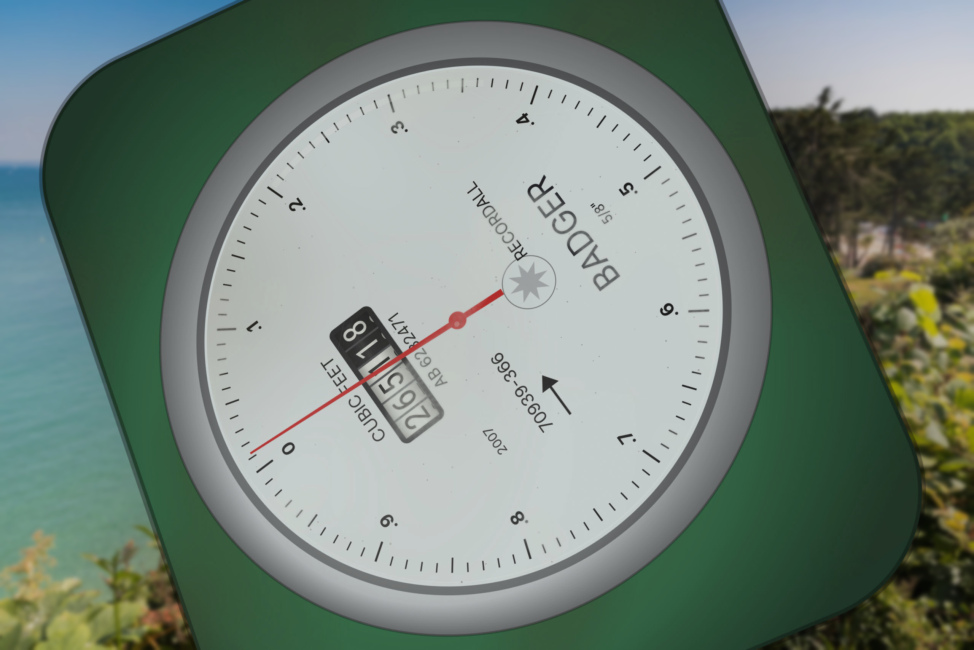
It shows 265118.01ft³
